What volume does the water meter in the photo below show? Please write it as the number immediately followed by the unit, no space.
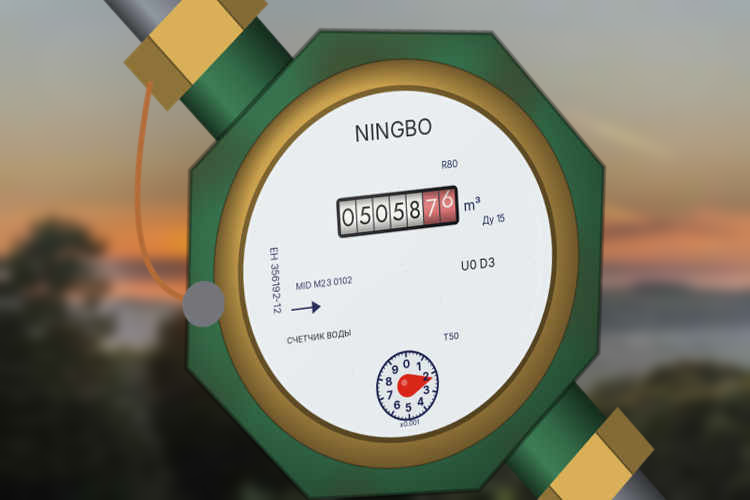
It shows 5058.762m³
